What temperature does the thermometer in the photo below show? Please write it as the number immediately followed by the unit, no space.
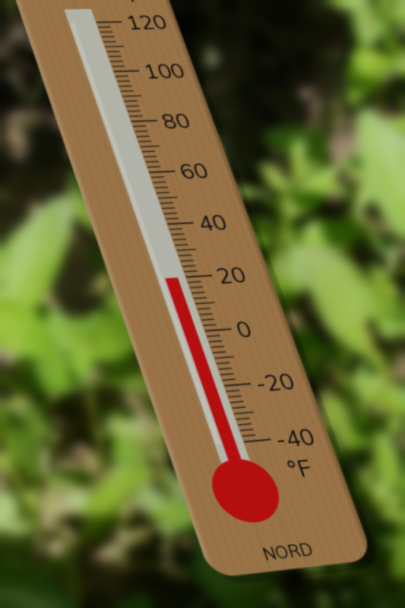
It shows 20°F
